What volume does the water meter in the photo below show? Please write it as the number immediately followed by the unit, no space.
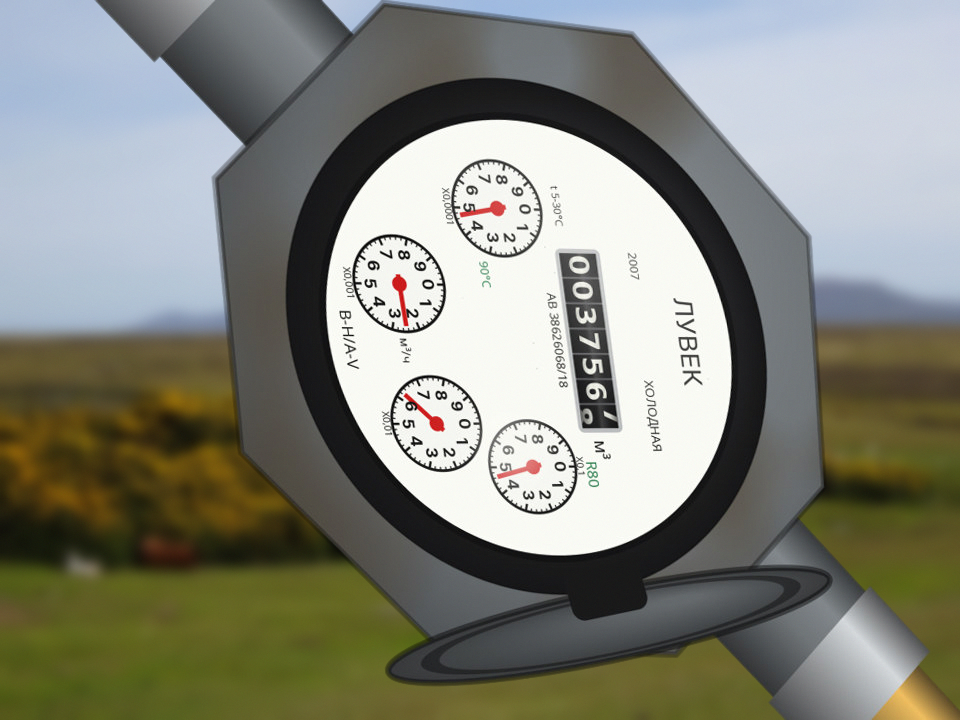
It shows 37567.4624m³
